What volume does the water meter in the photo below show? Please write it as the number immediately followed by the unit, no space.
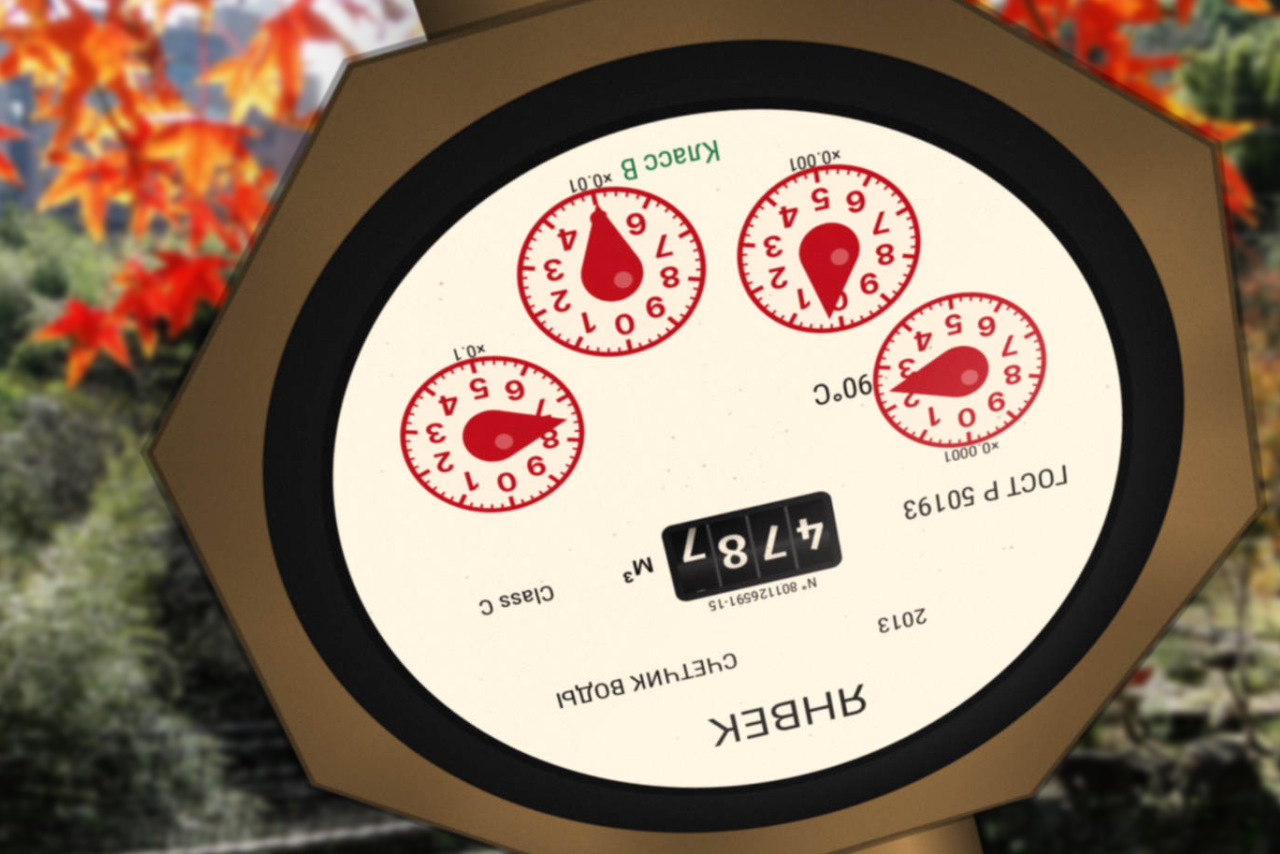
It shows 4786.7502m³
